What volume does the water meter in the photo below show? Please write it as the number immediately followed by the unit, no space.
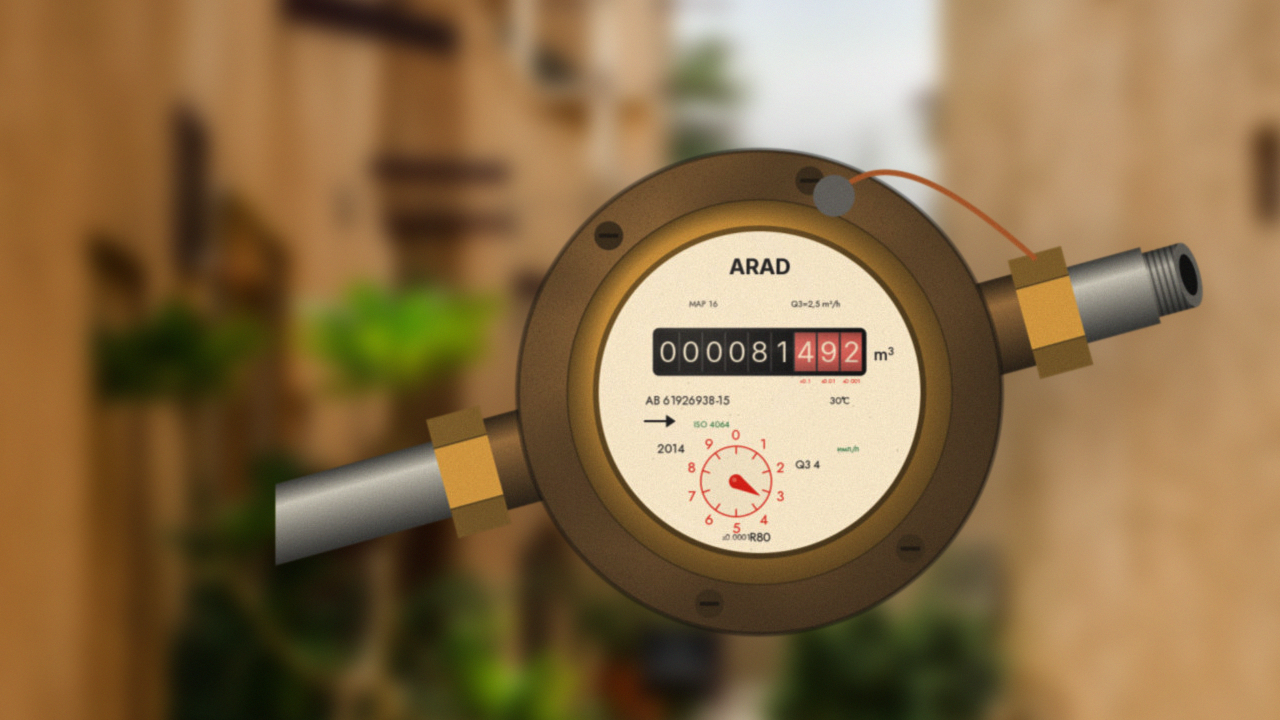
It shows 81.4923m³
